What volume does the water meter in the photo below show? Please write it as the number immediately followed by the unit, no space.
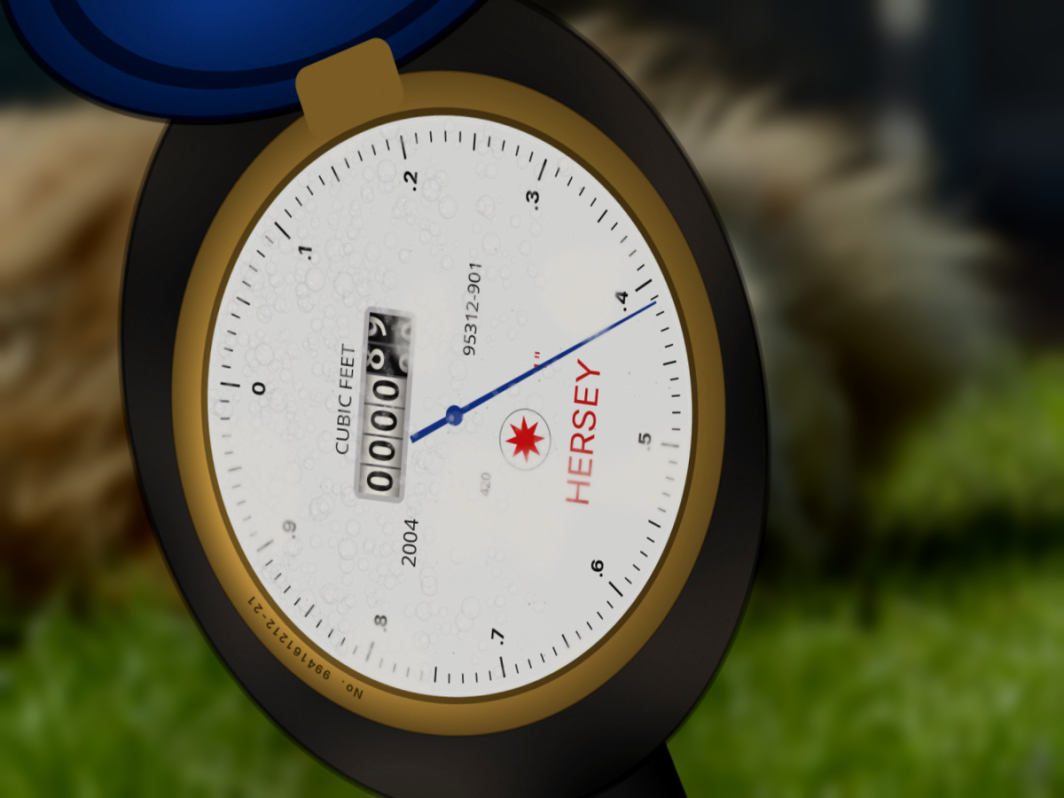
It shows 89.41ft³
